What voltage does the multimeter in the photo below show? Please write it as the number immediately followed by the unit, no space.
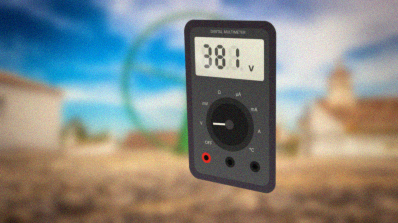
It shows 381V
